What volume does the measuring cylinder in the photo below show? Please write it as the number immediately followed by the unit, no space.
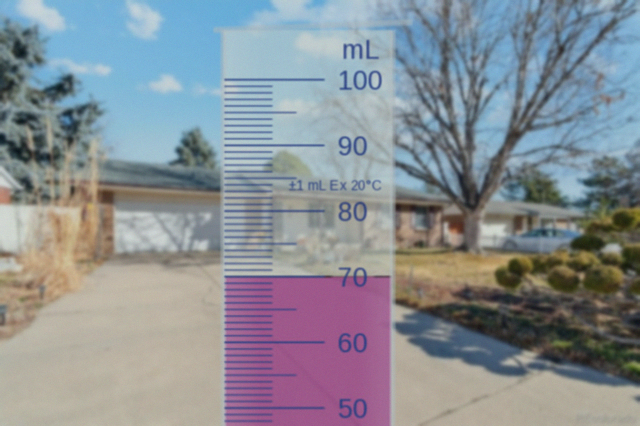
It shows 70mL
